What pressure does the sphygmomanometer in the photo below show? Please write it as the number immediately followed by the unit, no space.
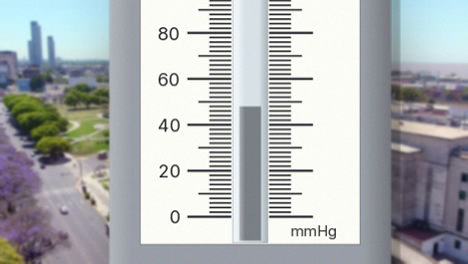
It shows 48mmHg
